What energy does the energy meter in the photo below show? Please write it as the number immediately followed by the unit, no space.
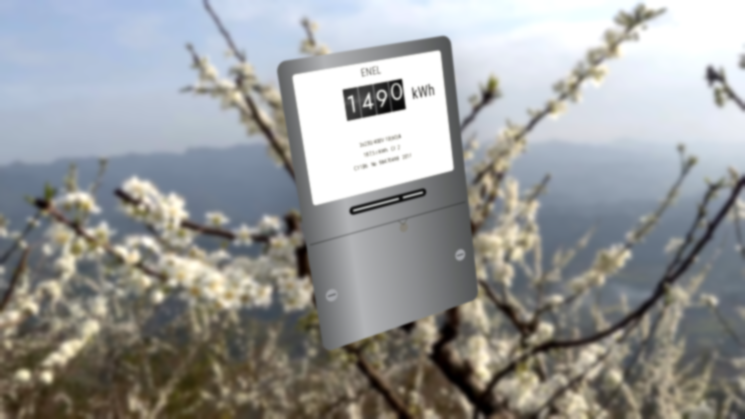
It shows 1490kWh
